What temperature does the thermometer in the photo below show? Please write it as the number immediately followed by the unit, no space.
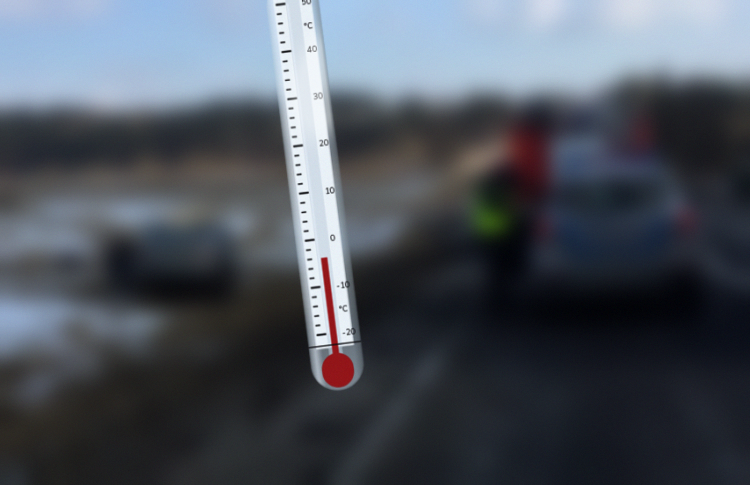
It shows -4°C
